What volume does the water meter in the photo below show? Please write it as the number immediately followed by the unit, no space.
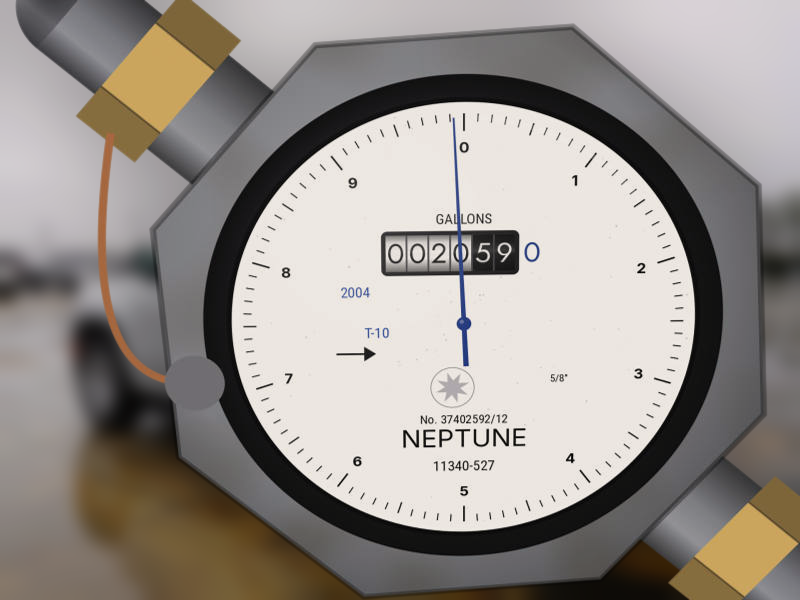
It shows 20589.9gal
